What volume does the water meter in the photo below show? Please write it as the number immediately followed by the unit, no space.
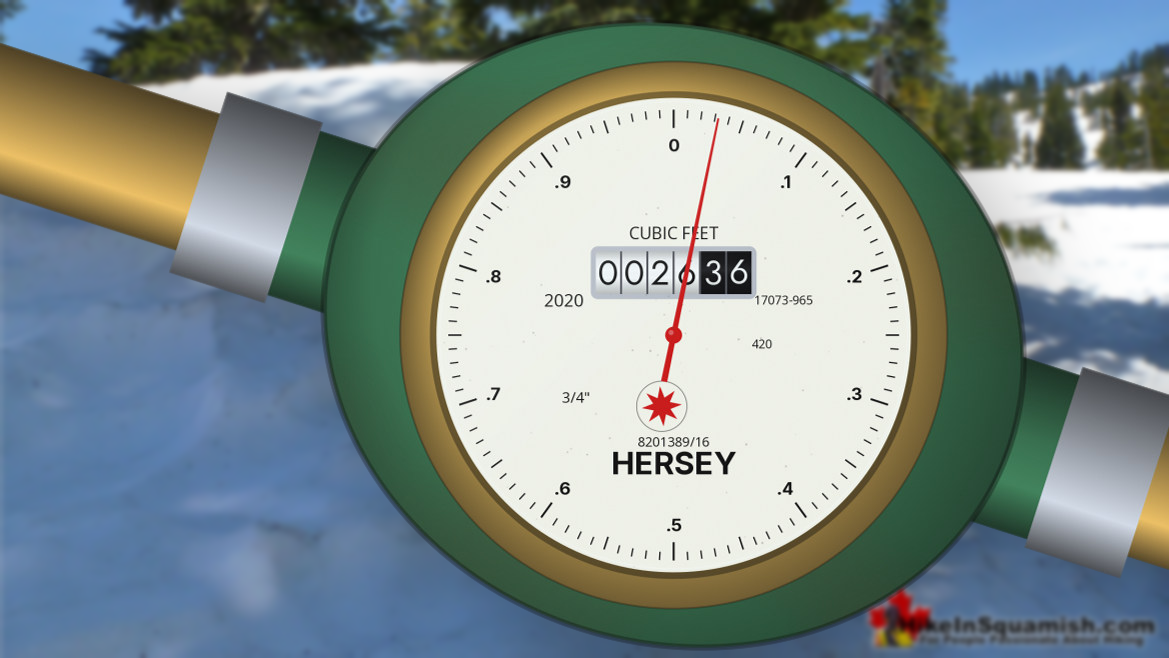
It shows 2636.03ft³
